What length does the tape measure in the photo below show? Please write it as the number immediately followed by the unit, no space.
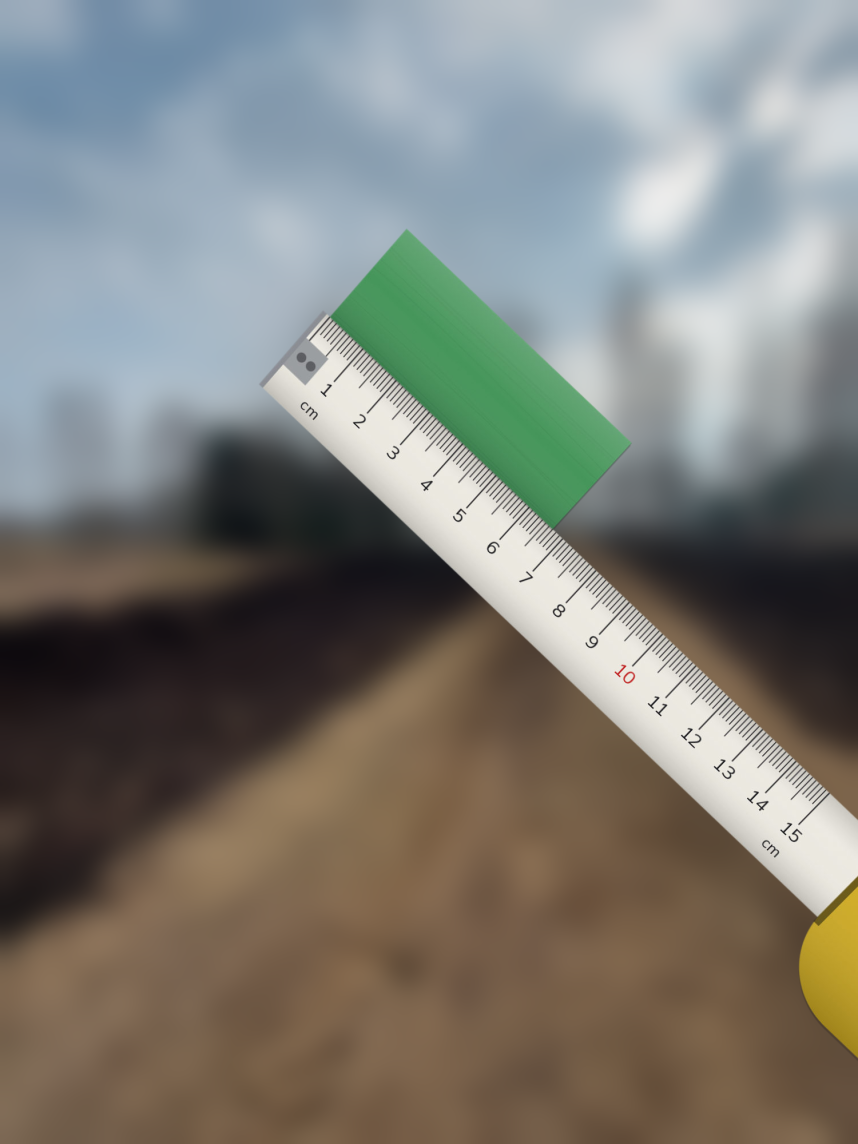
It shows 6.7cm
